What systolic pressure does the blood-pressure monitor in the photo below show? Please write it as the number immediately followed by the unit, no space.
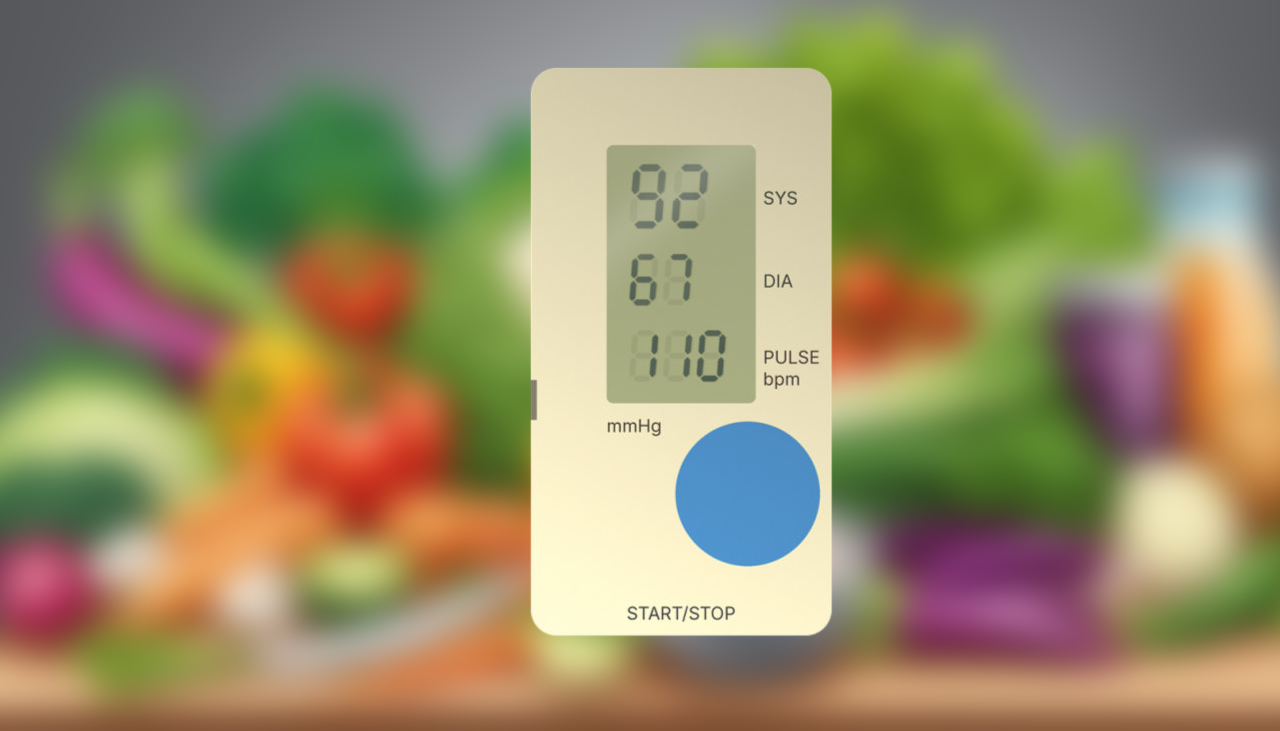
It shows 92mmHg
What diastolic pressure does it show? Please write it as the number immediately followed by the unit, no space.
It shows 67mmHg
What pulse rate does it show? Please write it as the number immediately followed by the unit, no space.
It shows 110bpm
